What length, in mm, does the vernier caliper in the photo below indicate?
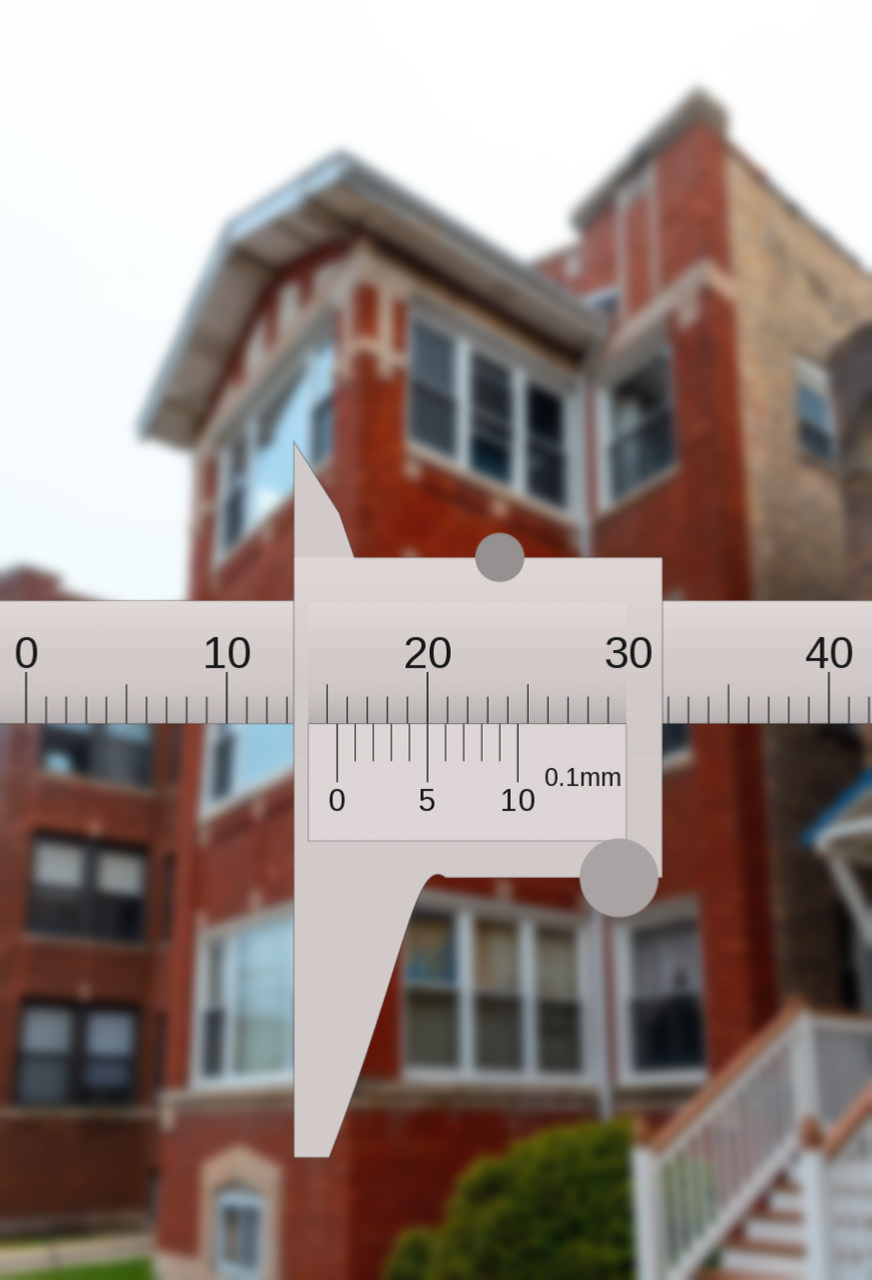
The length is 15.5 mm
